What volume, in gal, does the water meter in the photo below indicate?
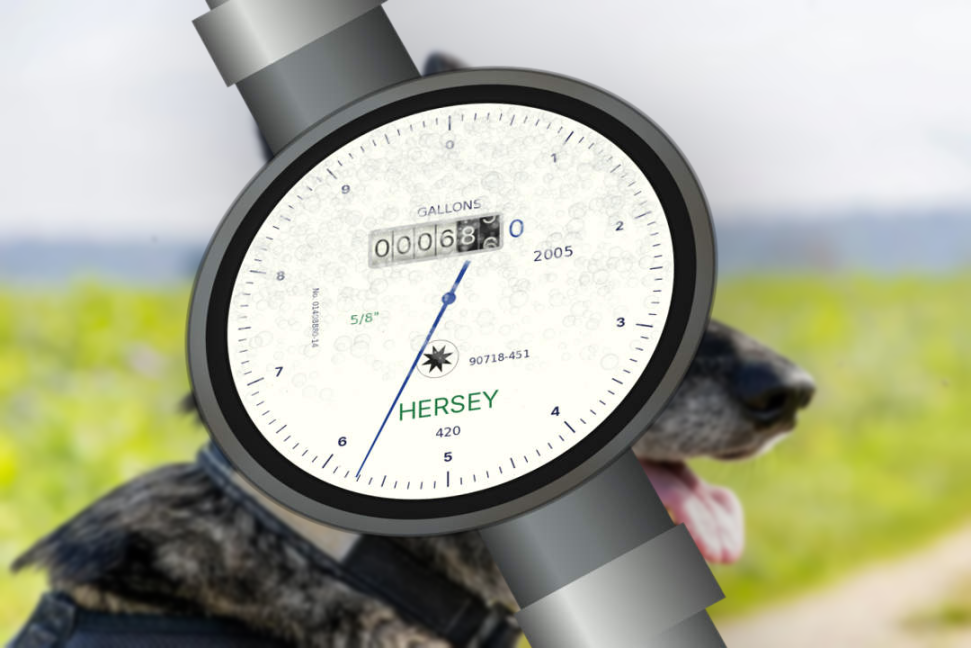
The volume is 6855.7 gal
